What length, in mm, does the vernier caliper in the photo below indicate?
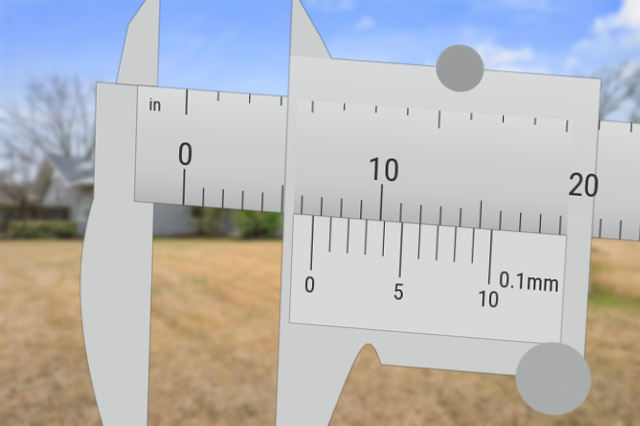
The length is 6.6 mm
